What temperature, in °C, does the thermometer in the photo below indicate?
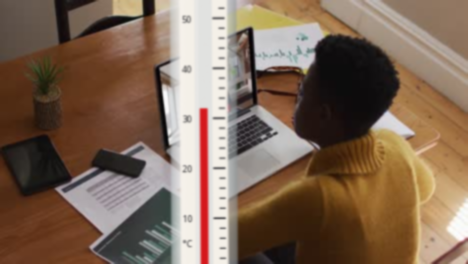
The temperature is 32 °C
